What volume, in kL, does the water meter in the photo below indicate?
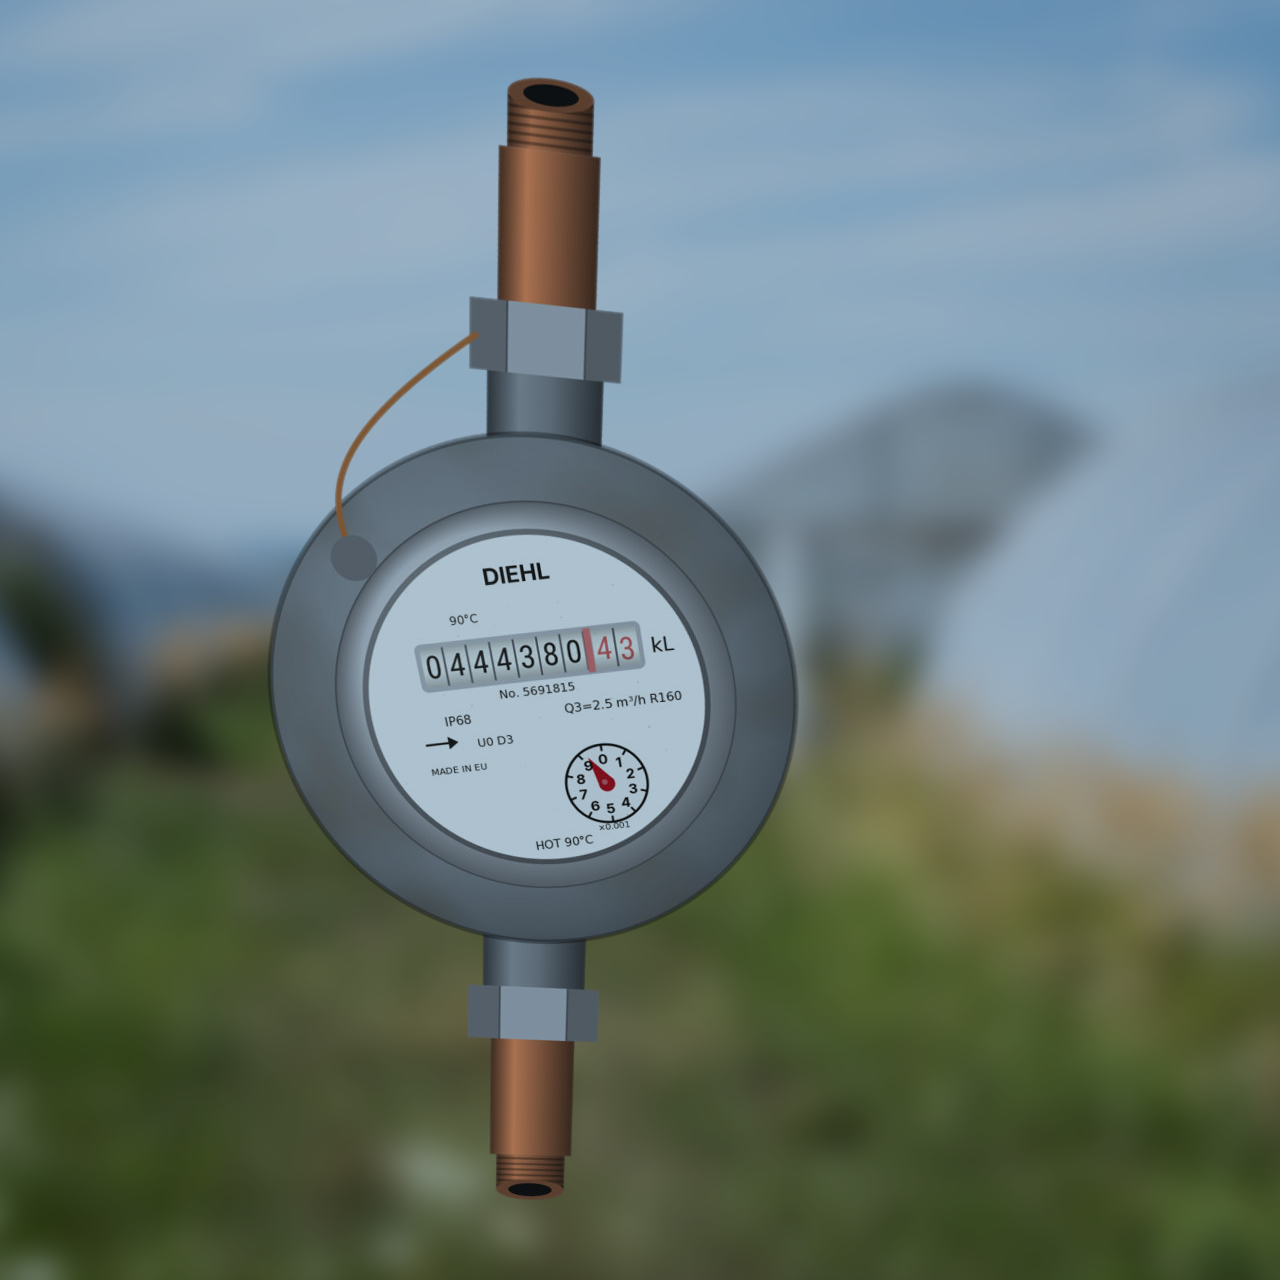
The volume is 444380.429 kL
